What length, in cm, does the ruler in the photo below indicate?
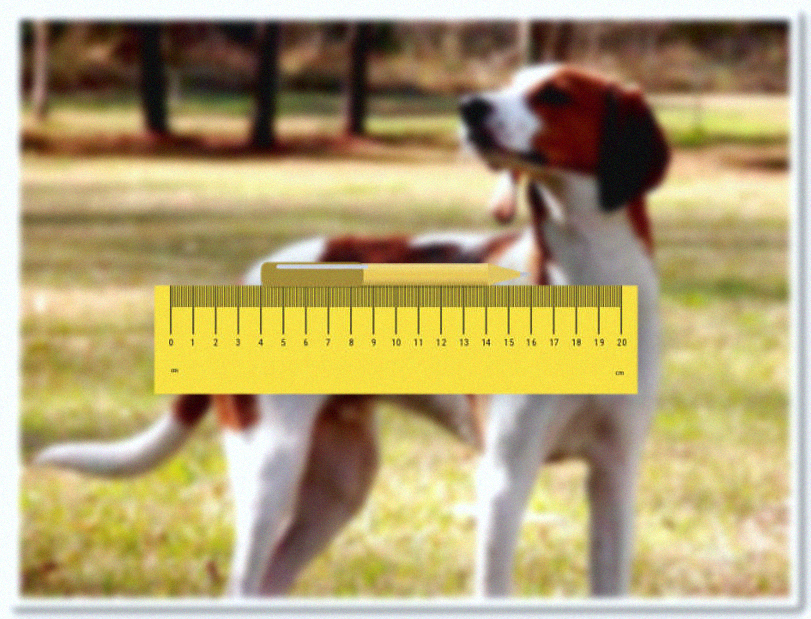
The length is 12 cm
